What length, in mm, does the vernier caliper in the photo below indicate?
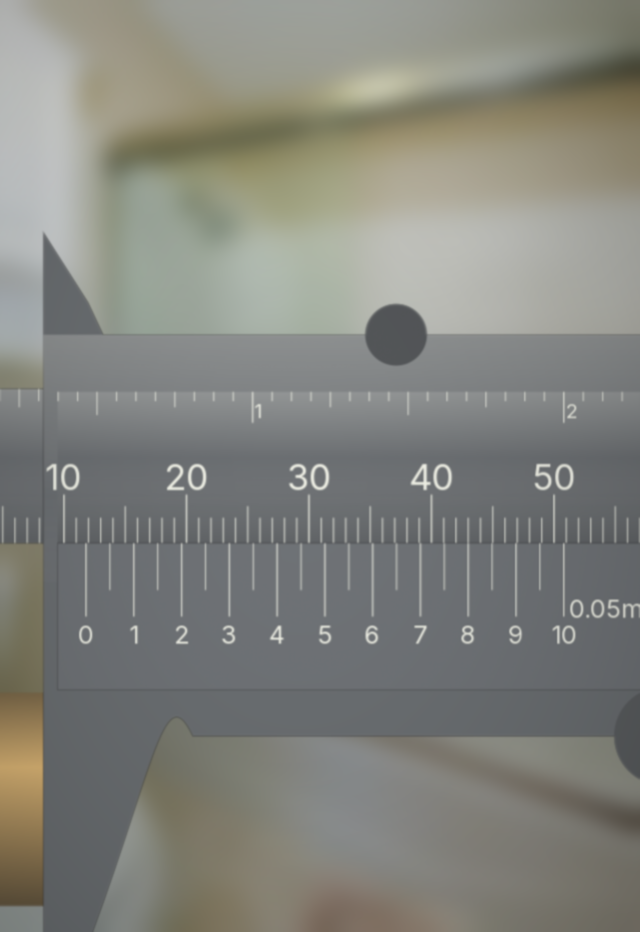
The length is 11.8 mm
